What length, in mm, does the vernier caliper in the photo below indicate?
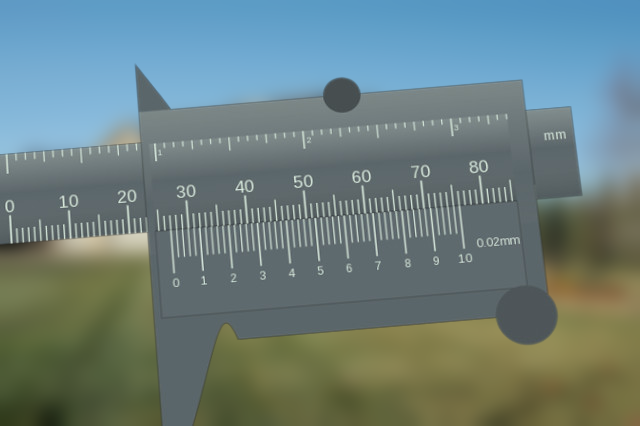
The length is 27.0 mm
